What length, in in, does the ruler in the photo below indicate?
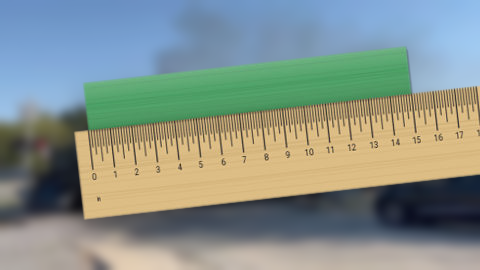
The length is 15 in
